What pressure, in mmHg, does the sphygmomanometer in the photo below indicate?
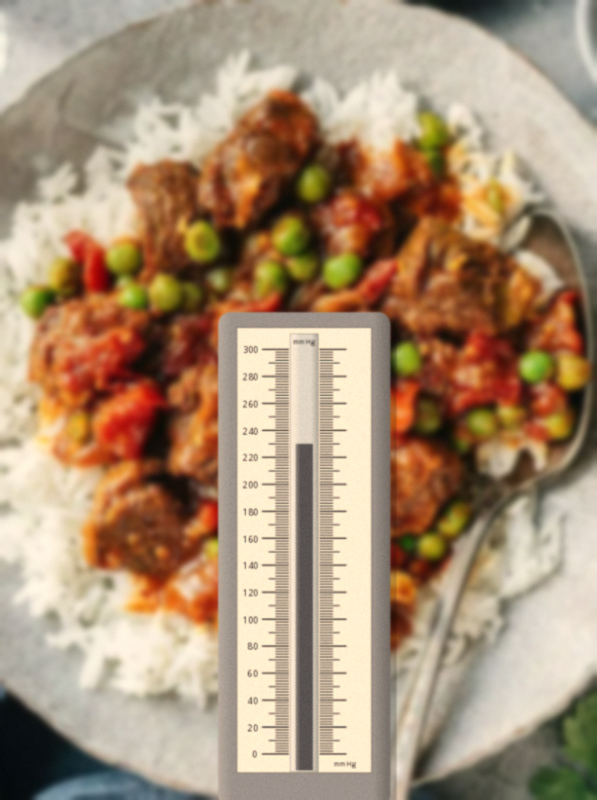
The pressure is 230 mmHg
